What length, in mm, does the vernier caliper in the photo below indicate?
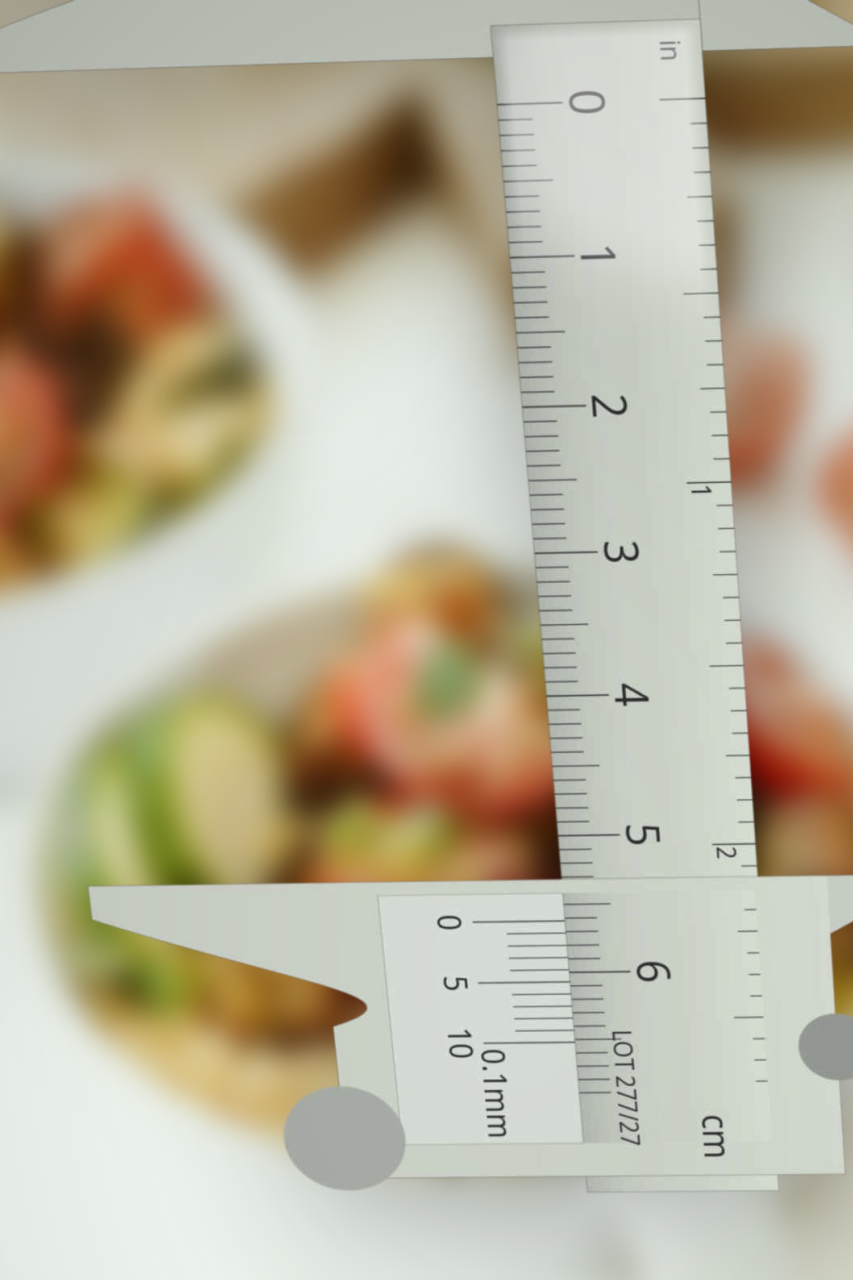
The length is 56.2 mm
